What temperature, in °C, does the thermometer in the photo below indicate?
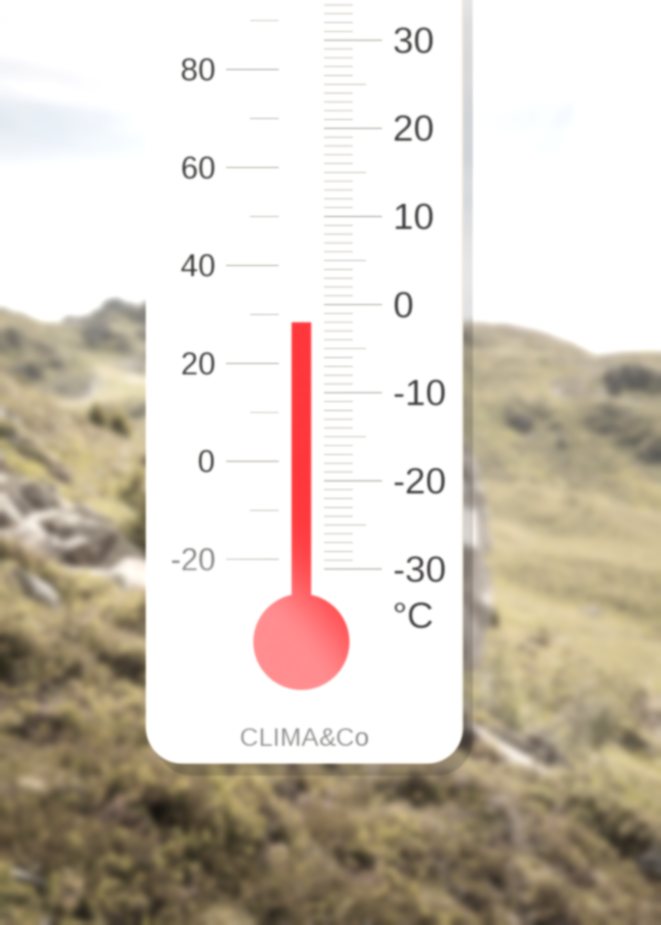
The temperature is -2 °C
